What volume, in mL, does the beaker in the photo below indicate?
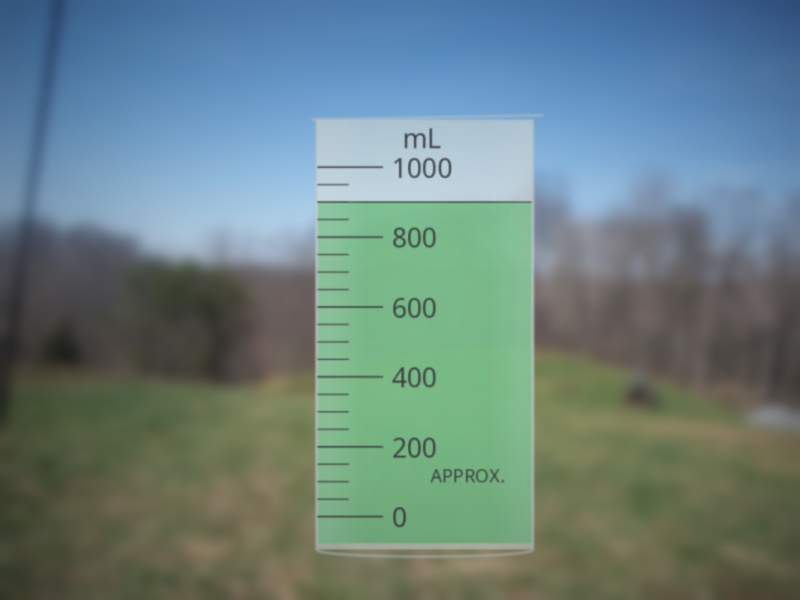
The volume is 900 mL
